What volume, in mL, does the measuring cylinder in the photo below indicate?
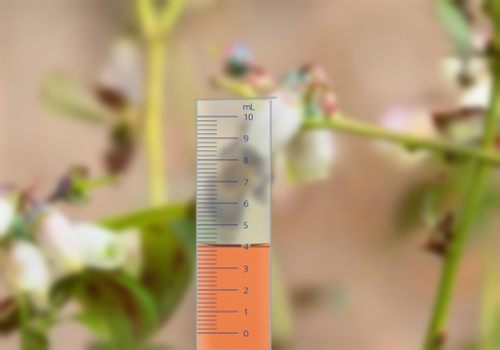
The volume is 4 mL
